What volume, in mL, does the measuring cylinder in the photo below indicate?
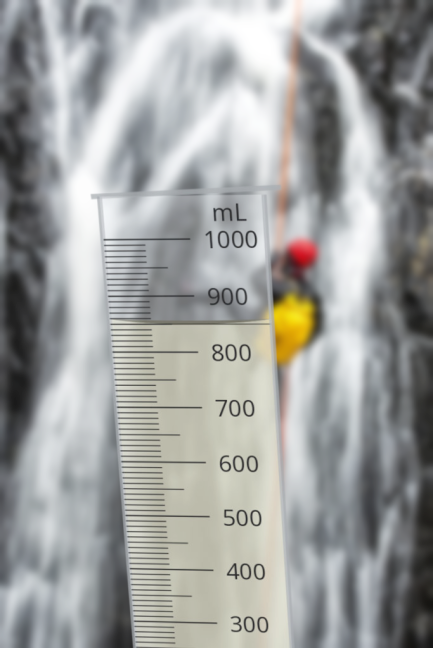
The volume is 850 mL
